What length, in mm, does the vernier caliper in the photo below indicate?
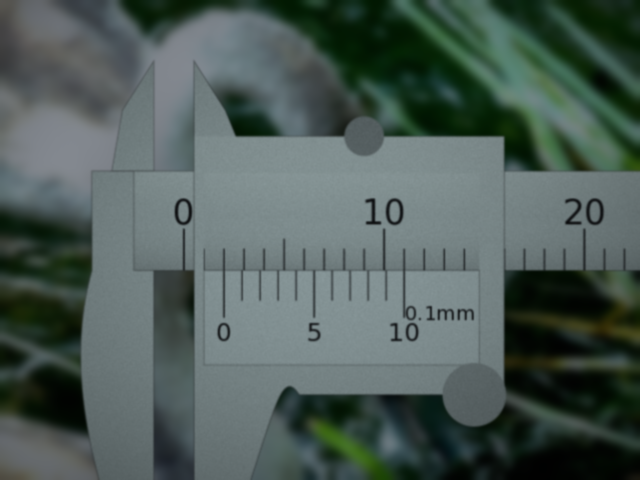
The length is 2.0 mm
